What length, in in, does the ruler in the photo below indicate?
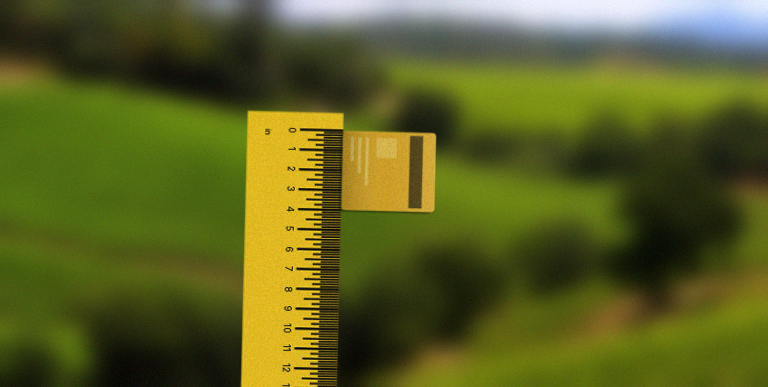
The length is 4 in
